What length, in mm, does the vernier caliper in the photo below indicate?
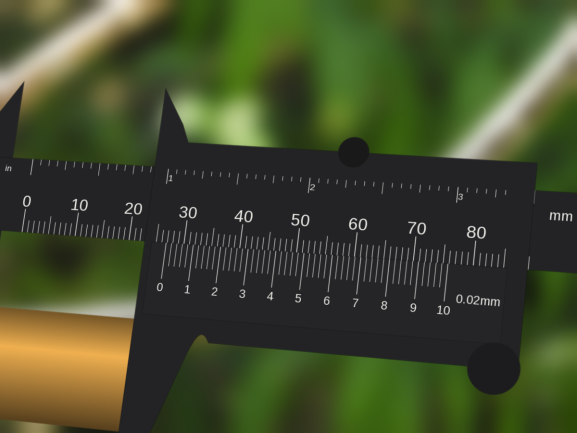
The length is 26.8 mm
